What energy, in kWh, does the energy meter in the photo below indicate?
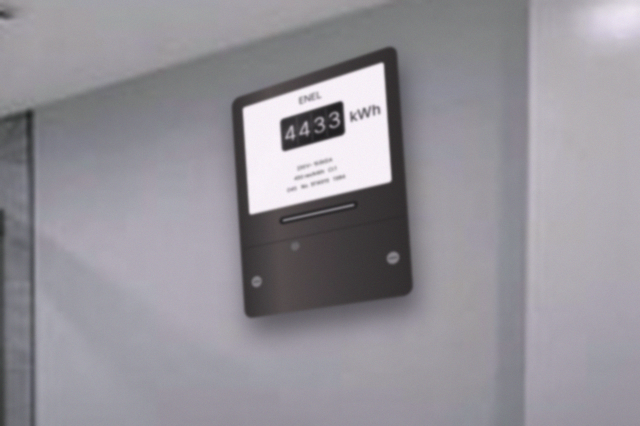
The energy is 4433 kWh
